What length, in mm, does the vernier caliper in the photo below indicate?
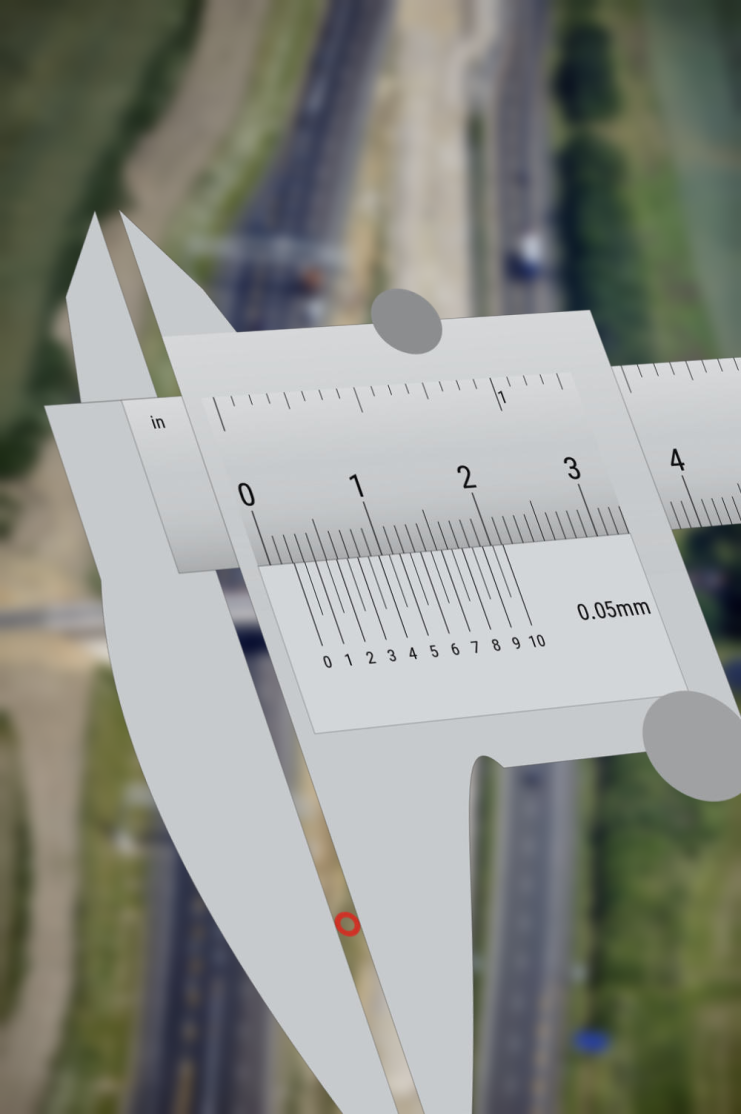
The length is 2.1 mm
